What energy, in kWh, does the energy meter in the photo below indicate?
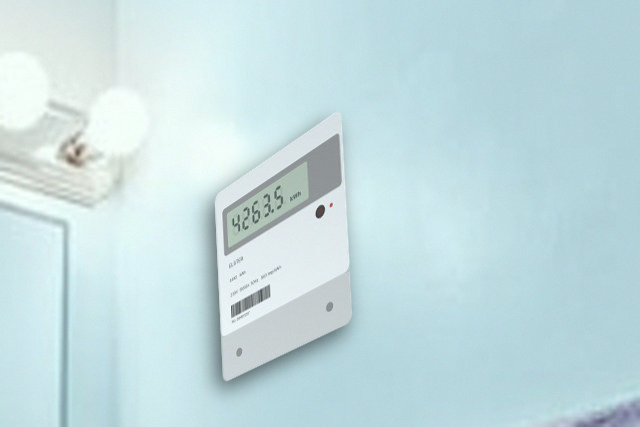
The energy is 4263.5 kWh
